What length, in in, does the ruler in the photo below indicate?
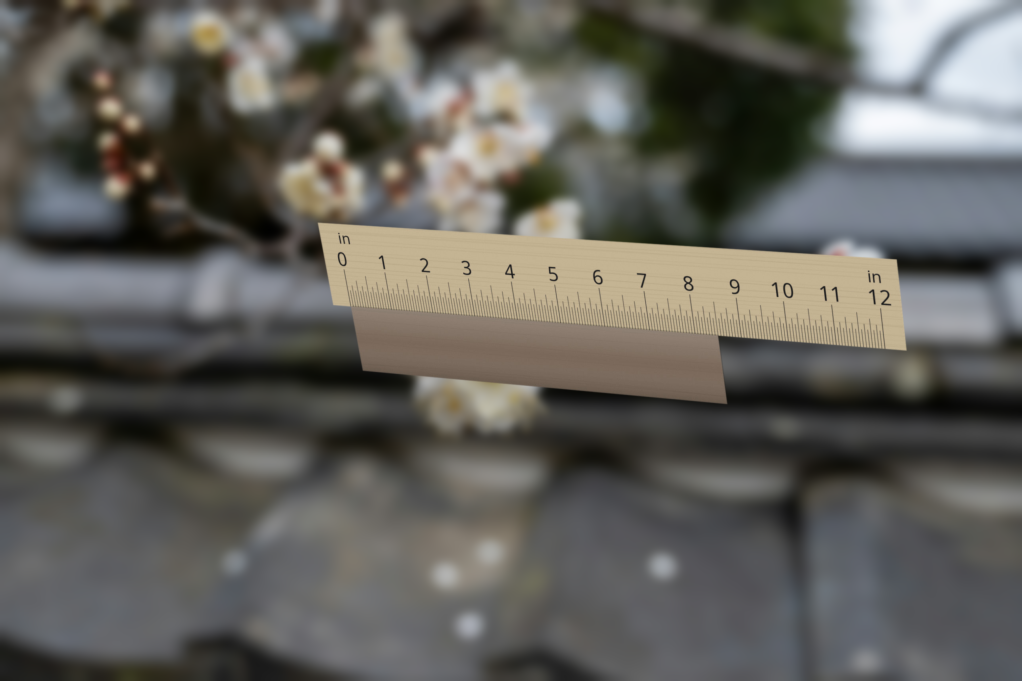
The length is 8.5 in
